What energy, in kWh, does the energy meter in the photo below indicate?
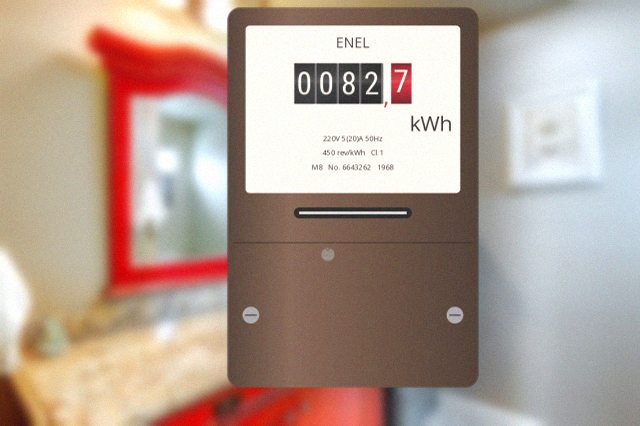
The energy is 82.7 kWh
